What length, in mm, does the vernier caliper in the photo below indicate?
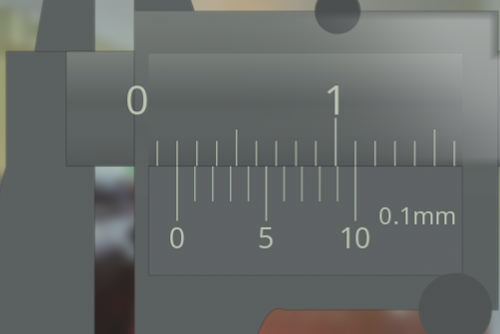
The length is 2.0 mm
